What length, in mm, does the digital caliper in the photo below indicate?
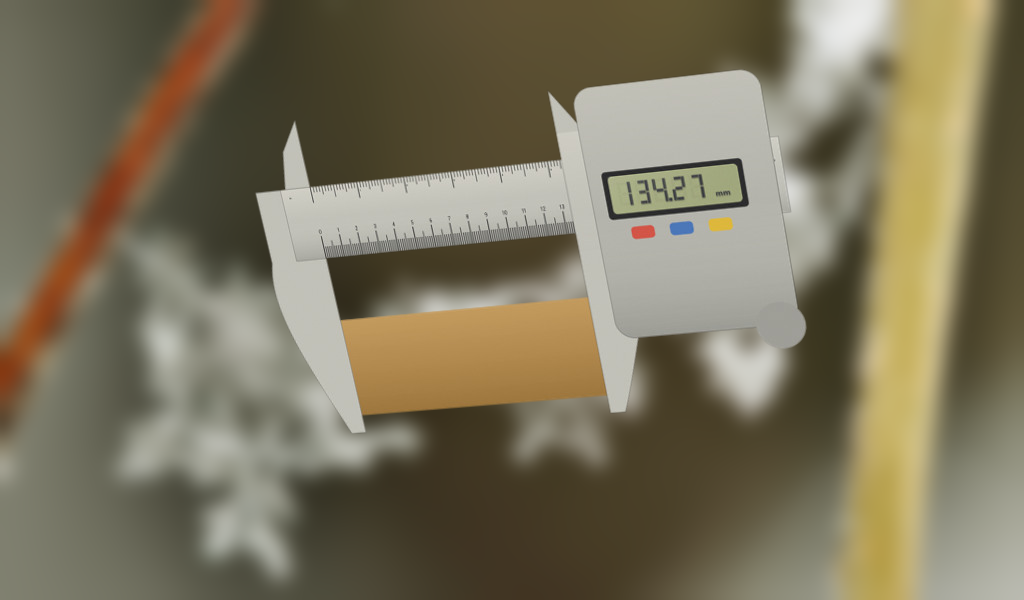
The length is 134.27 mm
